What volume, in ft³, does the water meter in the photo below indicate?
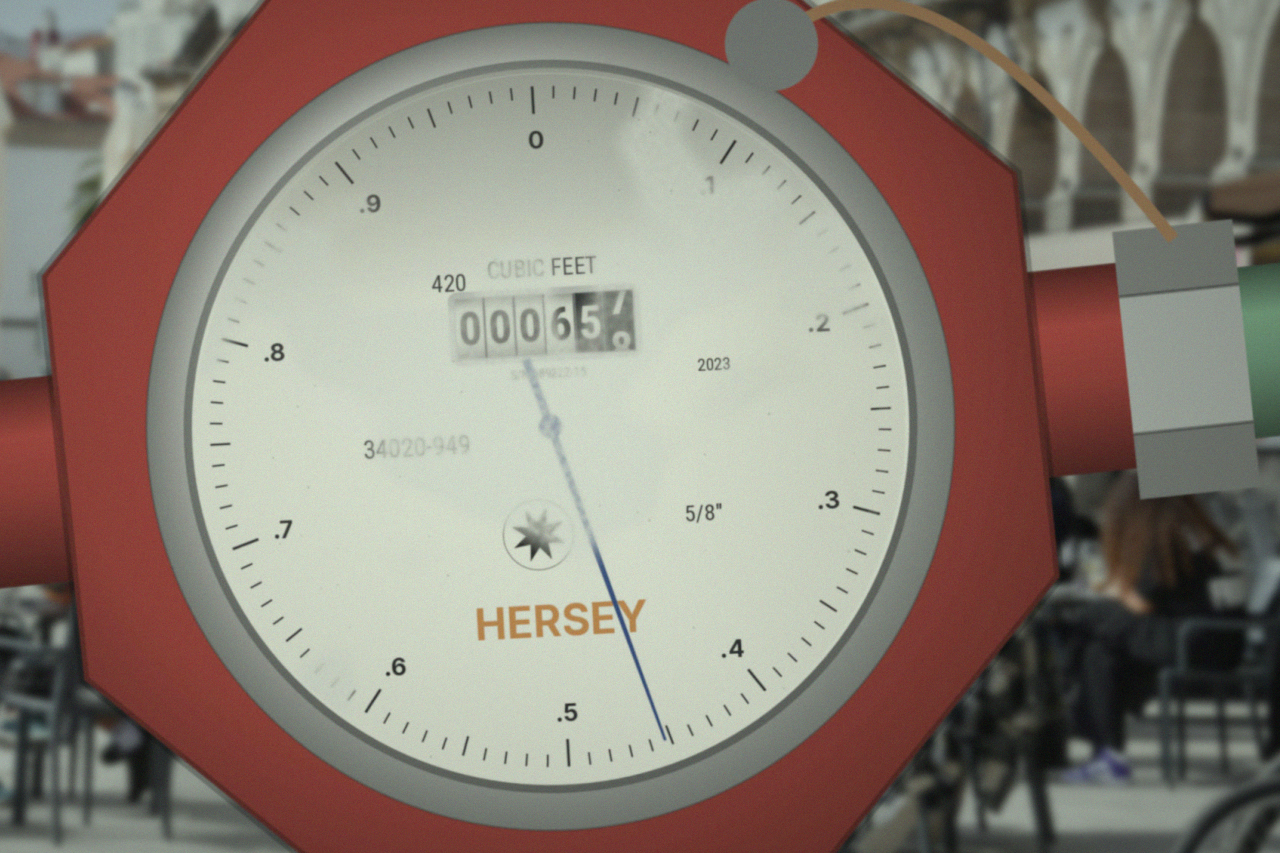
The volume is 657.45 ft³
